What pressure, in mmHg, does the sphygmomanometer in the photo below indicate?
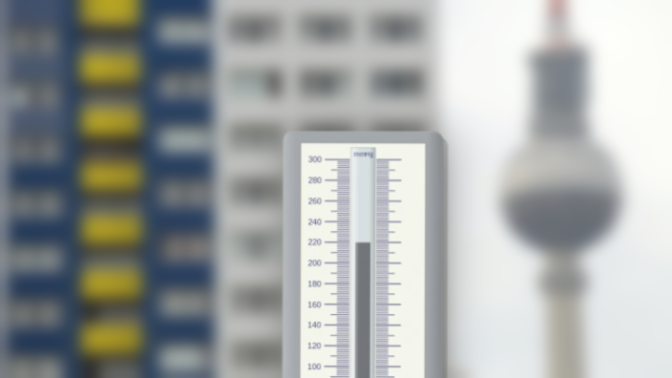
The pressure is 220 mmHg
